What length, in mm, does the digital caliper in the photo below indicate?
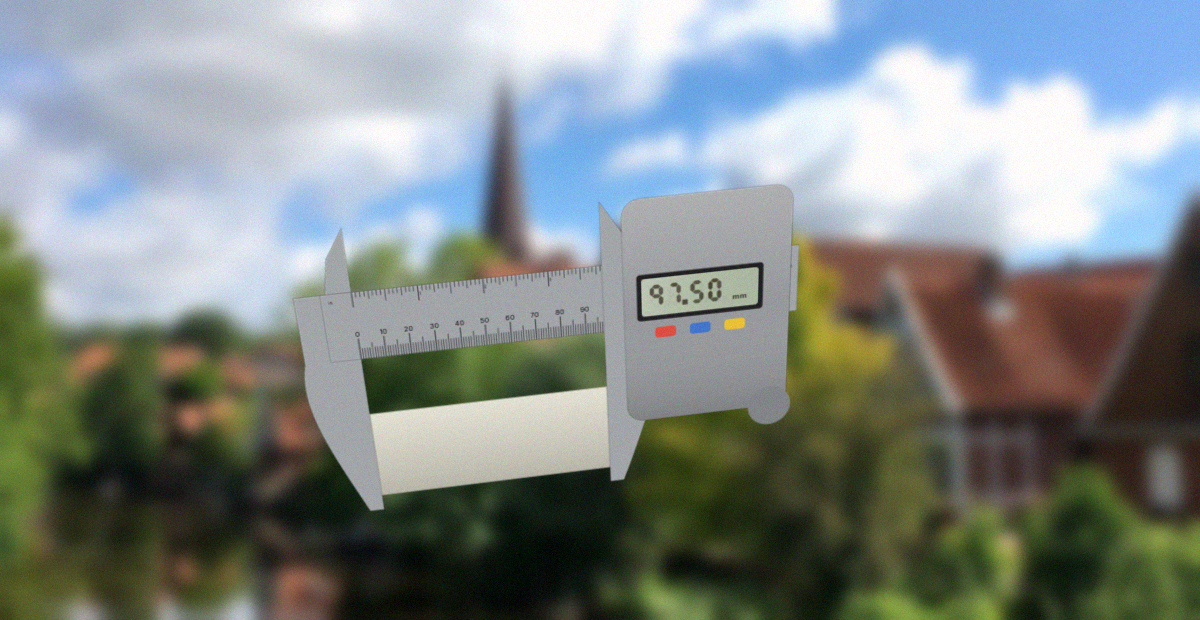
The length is 97.50 mm
